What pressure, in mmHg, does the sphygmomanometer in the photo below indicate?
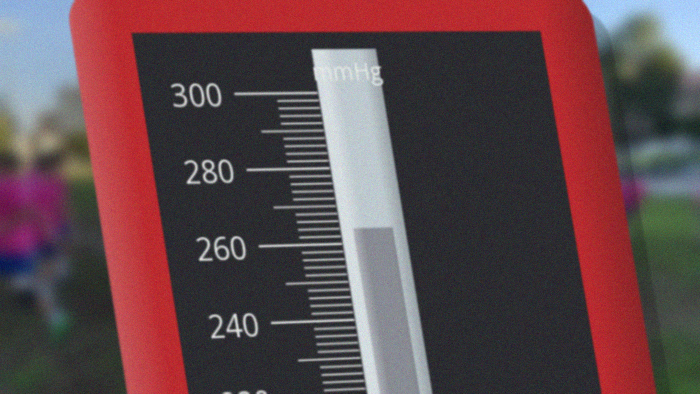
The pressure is 264 mmHg
